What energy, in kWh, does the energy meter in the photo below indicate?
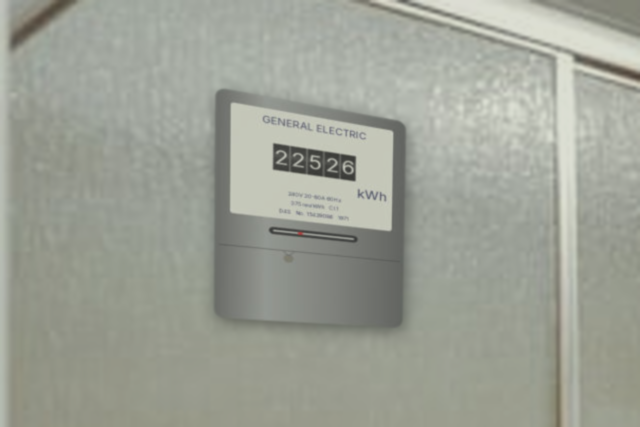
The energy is 22526 kWh
